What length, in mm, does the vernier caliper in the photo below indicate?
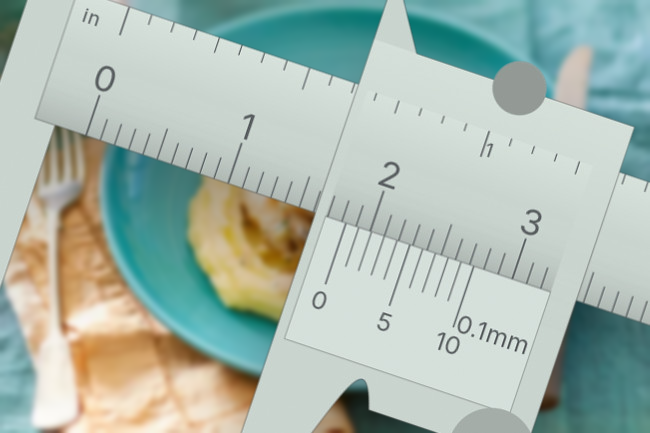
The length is 18.3 mm
